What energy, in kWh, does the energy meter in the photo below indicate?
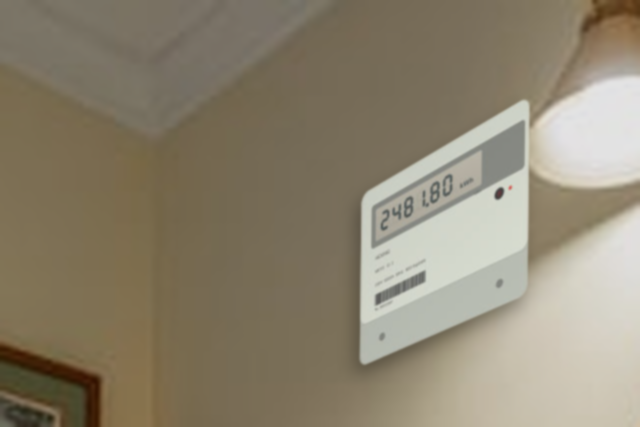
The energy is 2481.80 kWh
